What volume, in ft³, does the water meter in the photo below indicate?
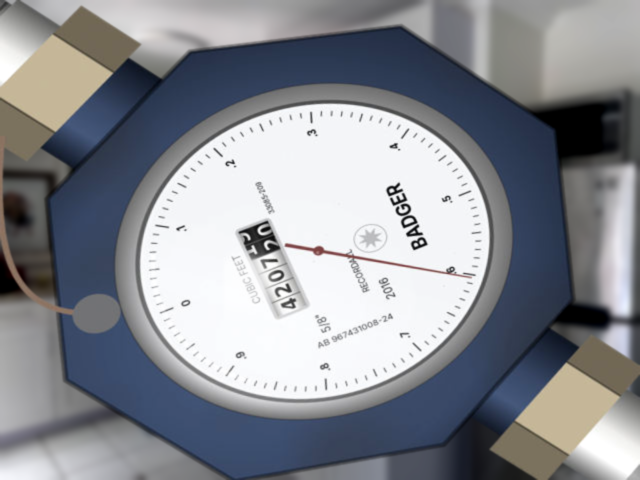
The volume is 420719.60 ft³
